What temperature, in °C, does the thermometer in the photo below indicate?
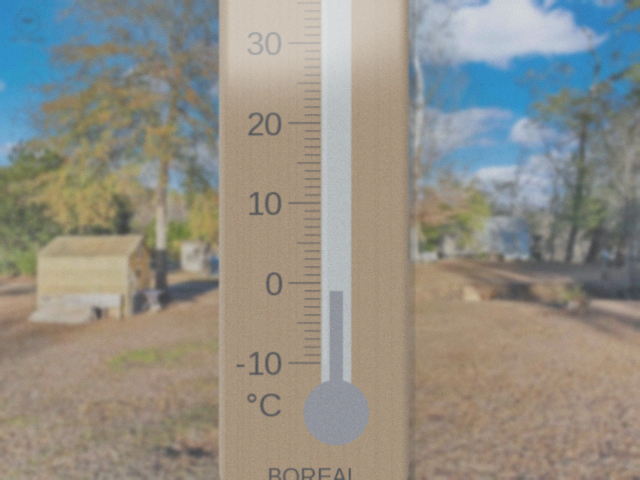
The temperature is -1 °C
